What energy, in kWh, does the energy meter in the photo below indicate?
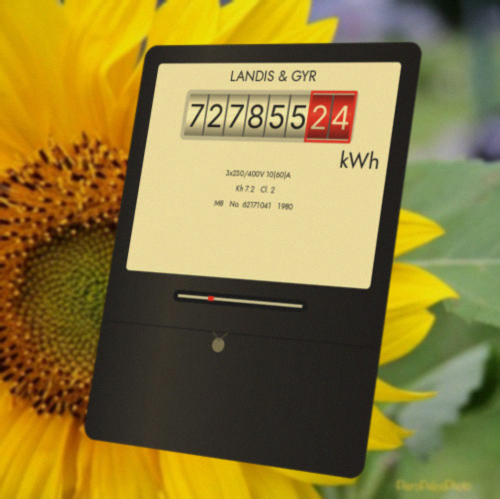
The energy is 727855.24 kWh
